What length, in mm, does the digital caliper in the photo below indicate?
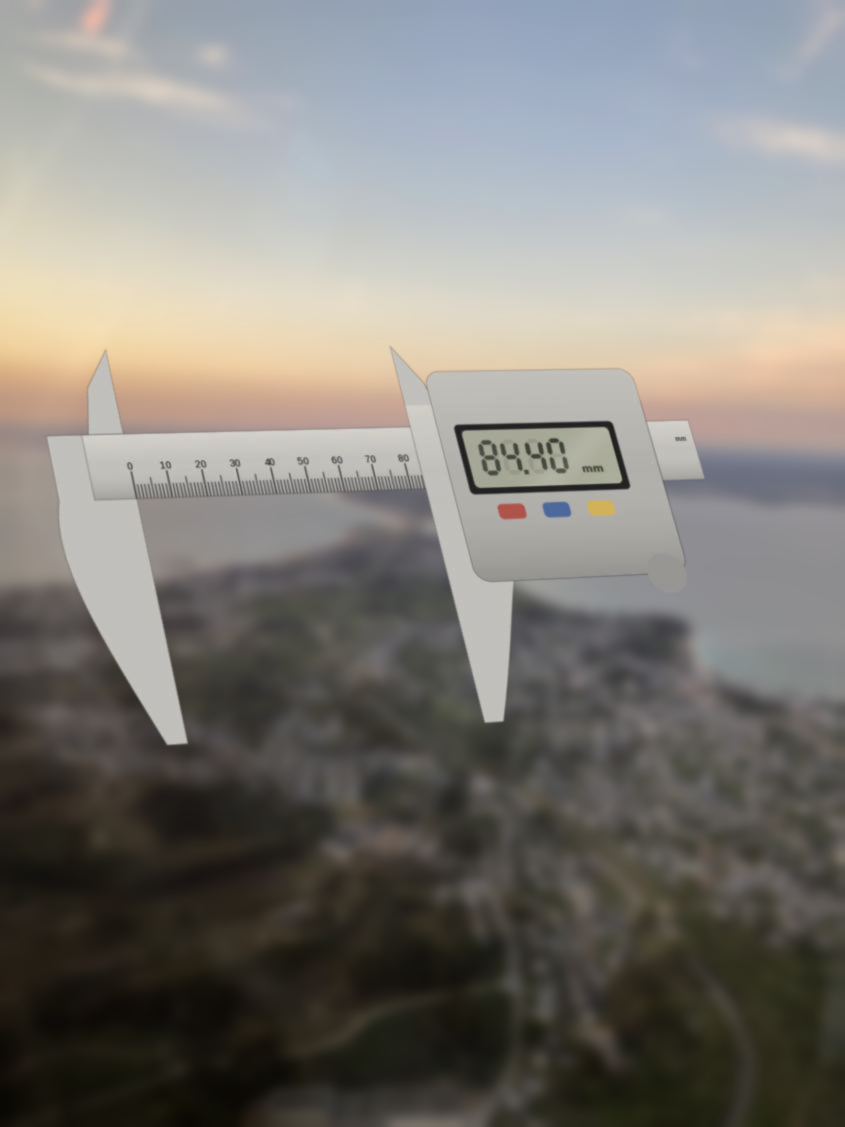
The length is 84.40 mm
